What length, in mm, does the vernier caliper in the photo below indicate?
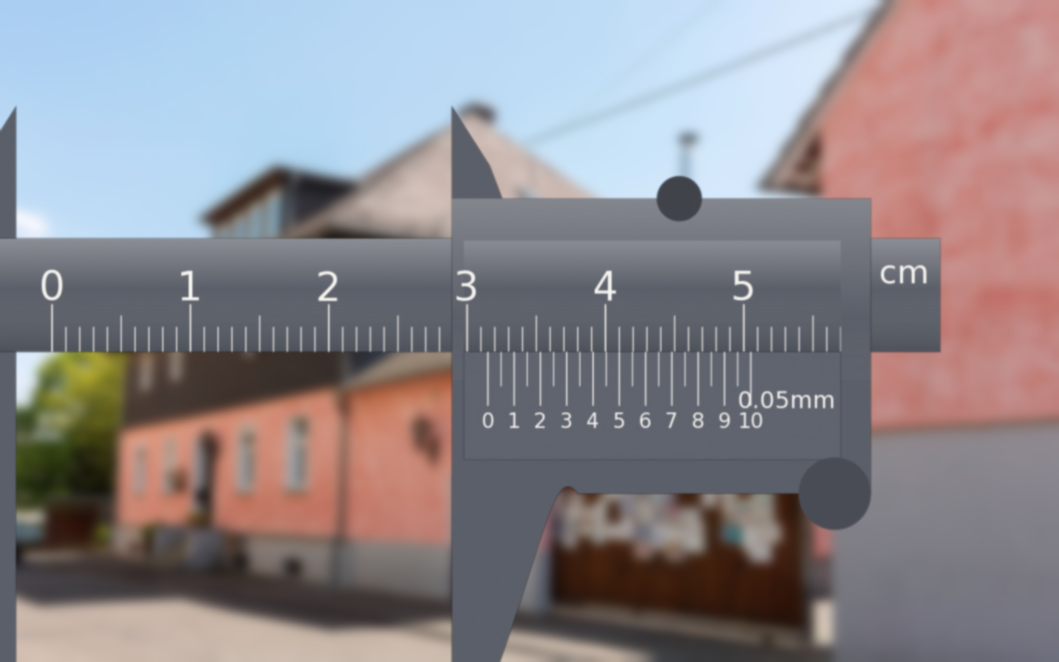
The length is 31.5 mm
